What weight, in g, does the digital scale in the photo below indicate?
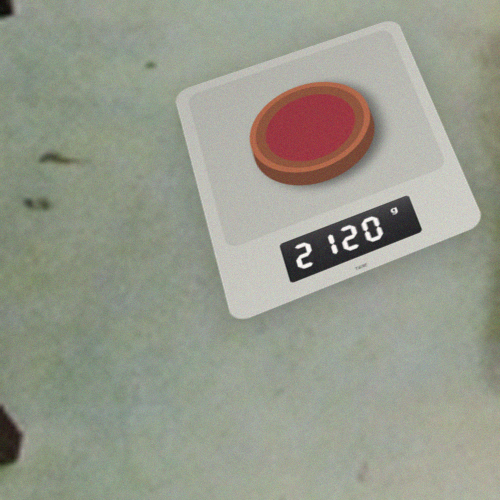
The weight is 2120 g
